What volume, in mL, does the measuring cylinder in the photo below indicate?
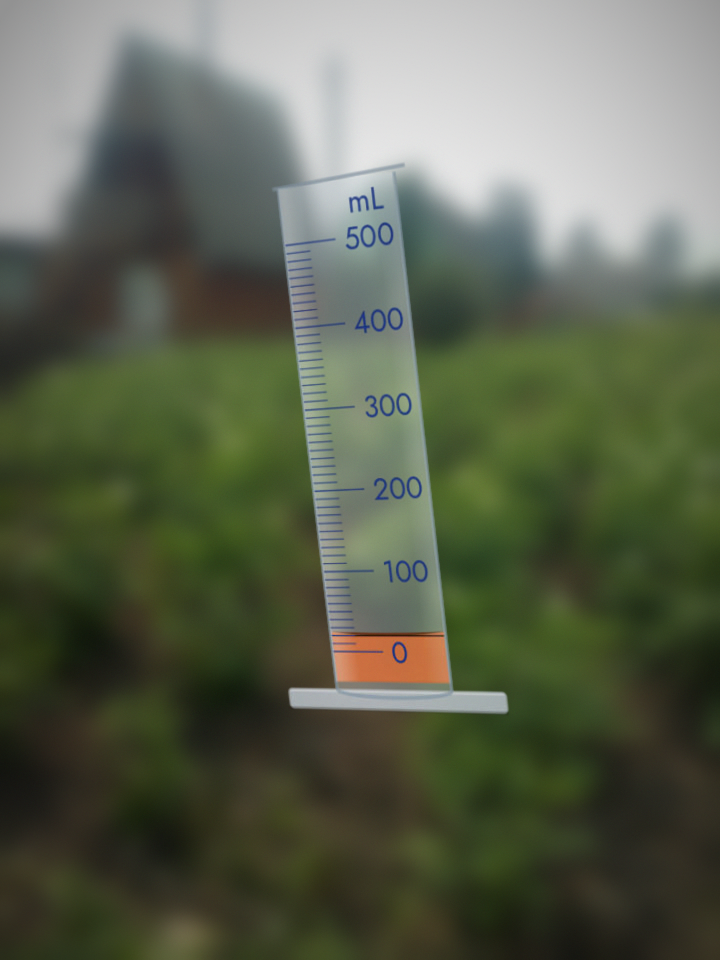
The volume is 20 mL
